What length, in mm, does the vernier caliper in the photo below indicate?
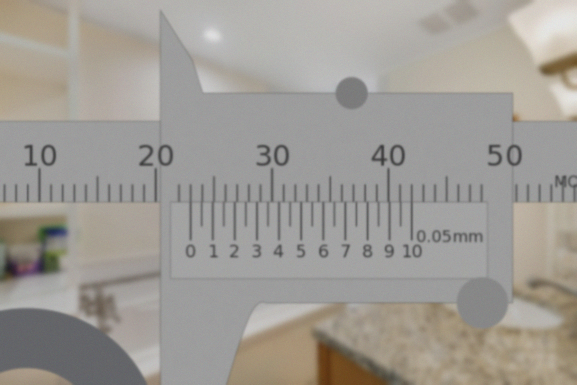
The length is 23.0 mm
